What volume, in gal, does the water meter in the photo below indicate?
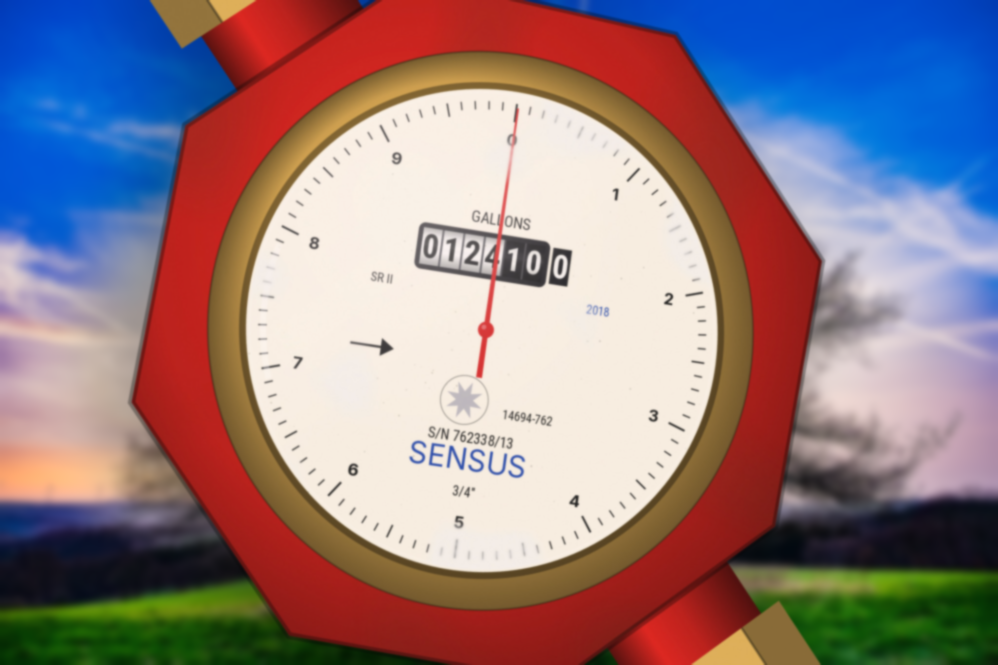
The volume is 124100.0 gal
